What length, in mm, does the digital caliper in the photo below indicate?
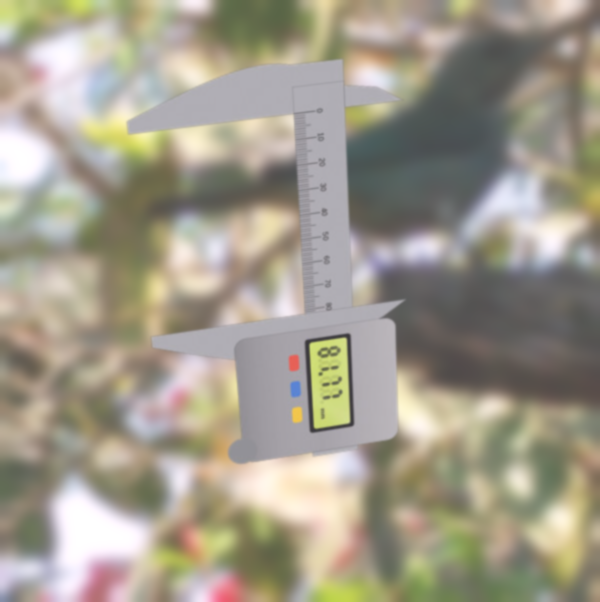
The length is 81.77 mm
